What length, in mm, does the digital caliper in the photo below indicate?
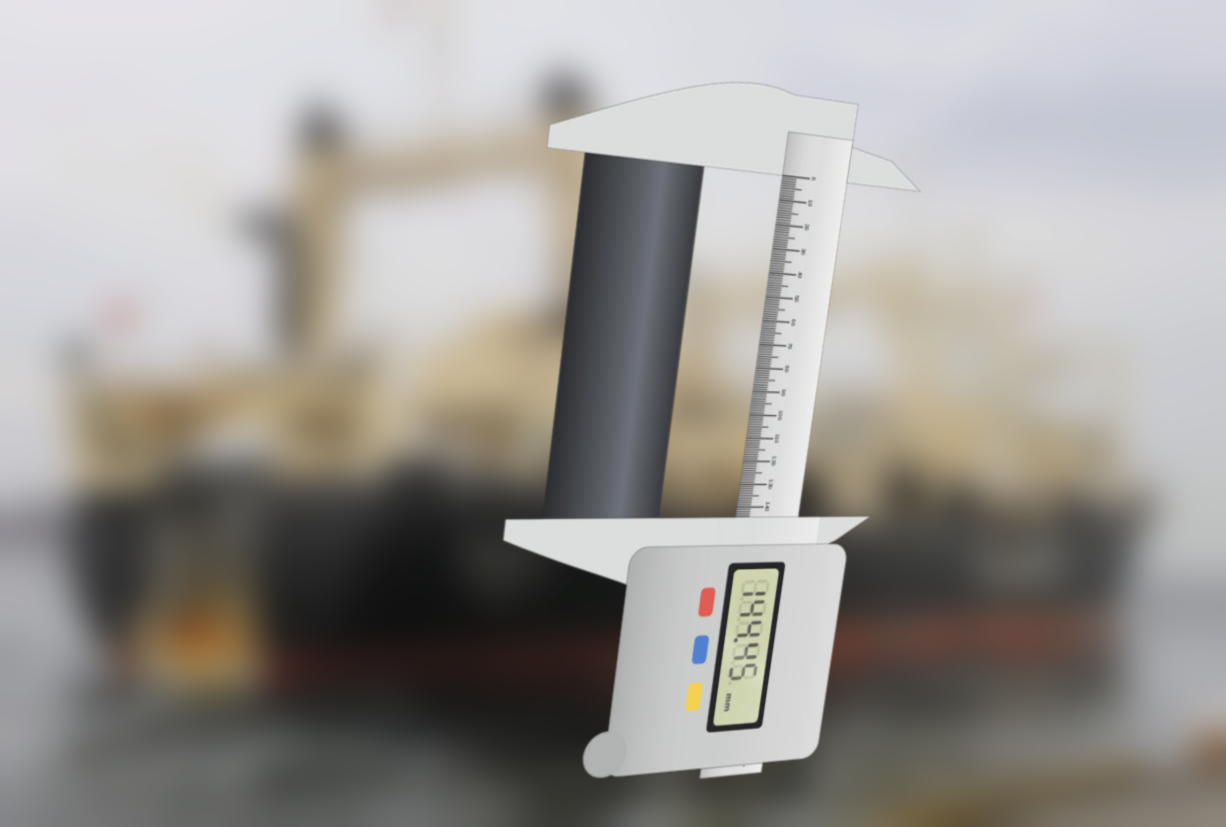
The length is 144.45 mm
